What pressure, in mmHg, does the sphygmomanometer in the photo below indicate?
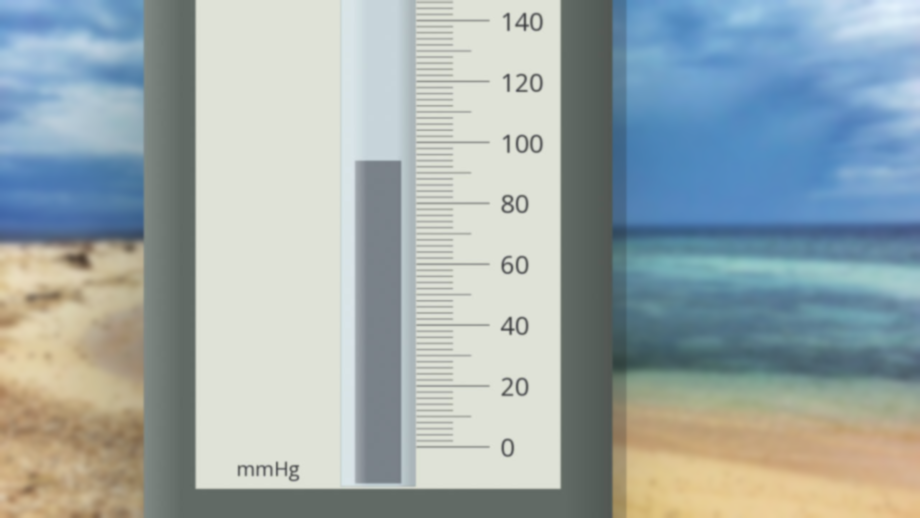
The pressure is 94 mmHg
